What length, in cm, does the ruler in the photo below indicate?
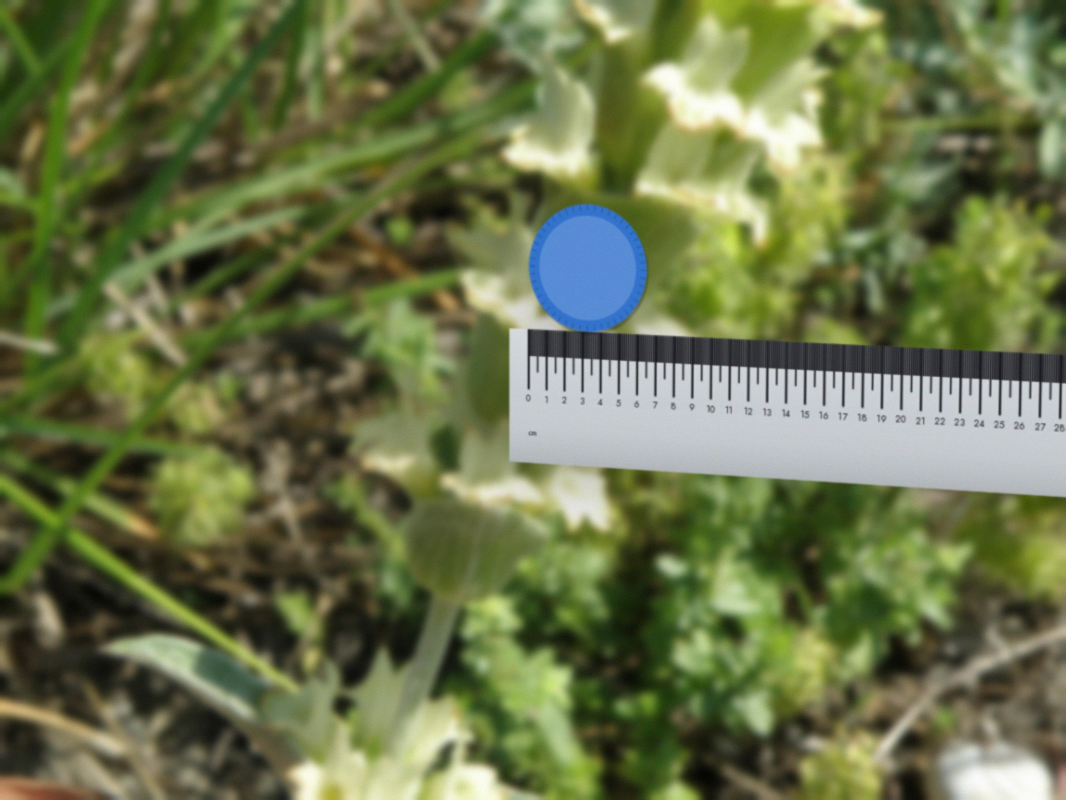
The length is 6.5 cm
